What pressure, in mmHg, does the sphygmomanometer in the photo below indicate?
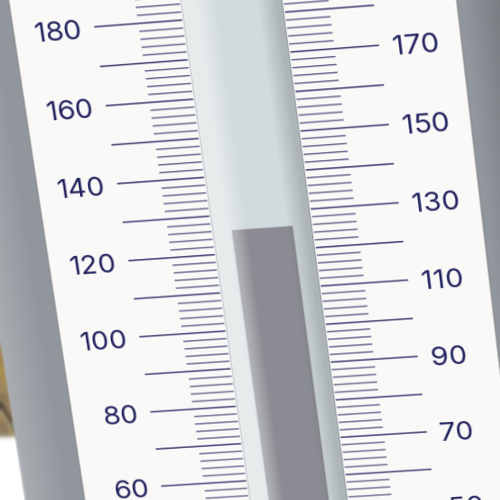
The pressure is 126 mmHg
